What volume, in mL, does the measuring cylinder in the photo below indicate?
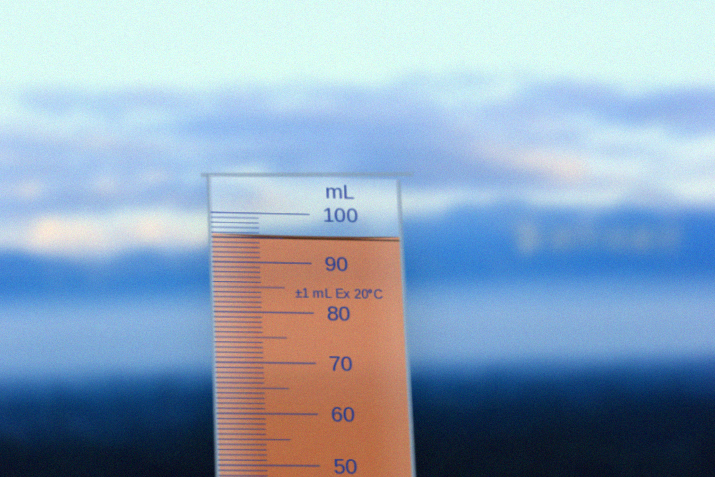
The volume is 95 mL
